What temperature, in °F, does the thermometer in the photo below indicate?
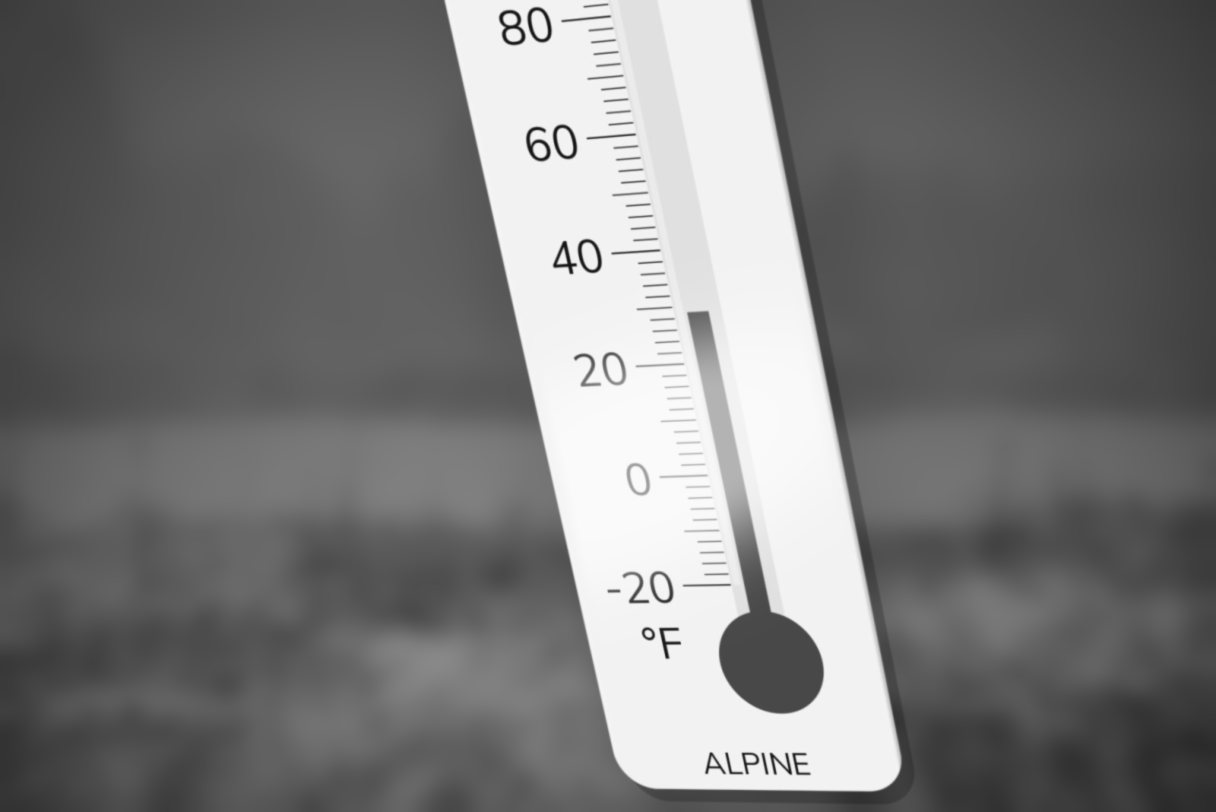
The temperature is 29 °F
